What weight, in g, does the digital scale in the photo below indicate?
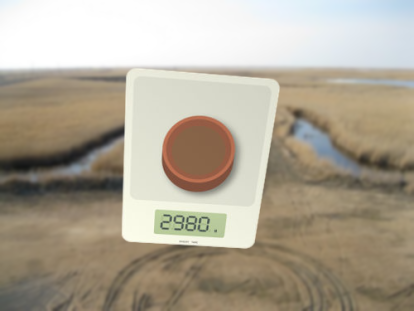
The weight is 2980 g
